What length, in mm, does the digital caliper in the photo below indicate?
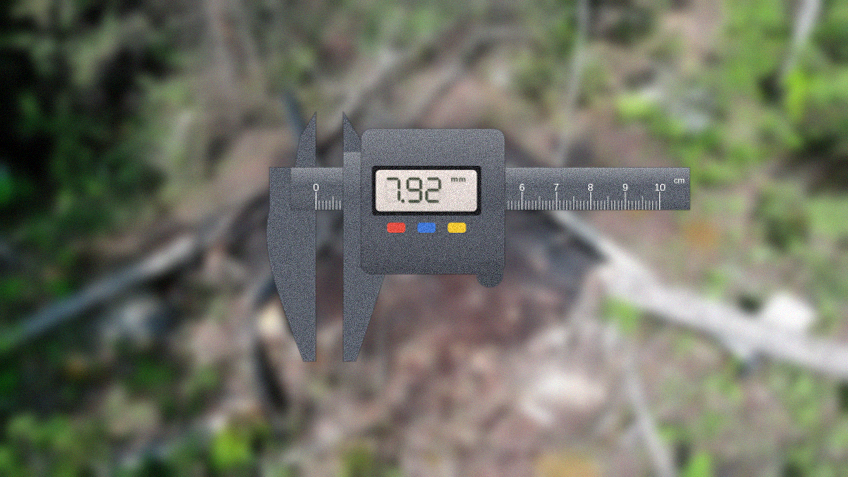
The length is 7.92 mm
